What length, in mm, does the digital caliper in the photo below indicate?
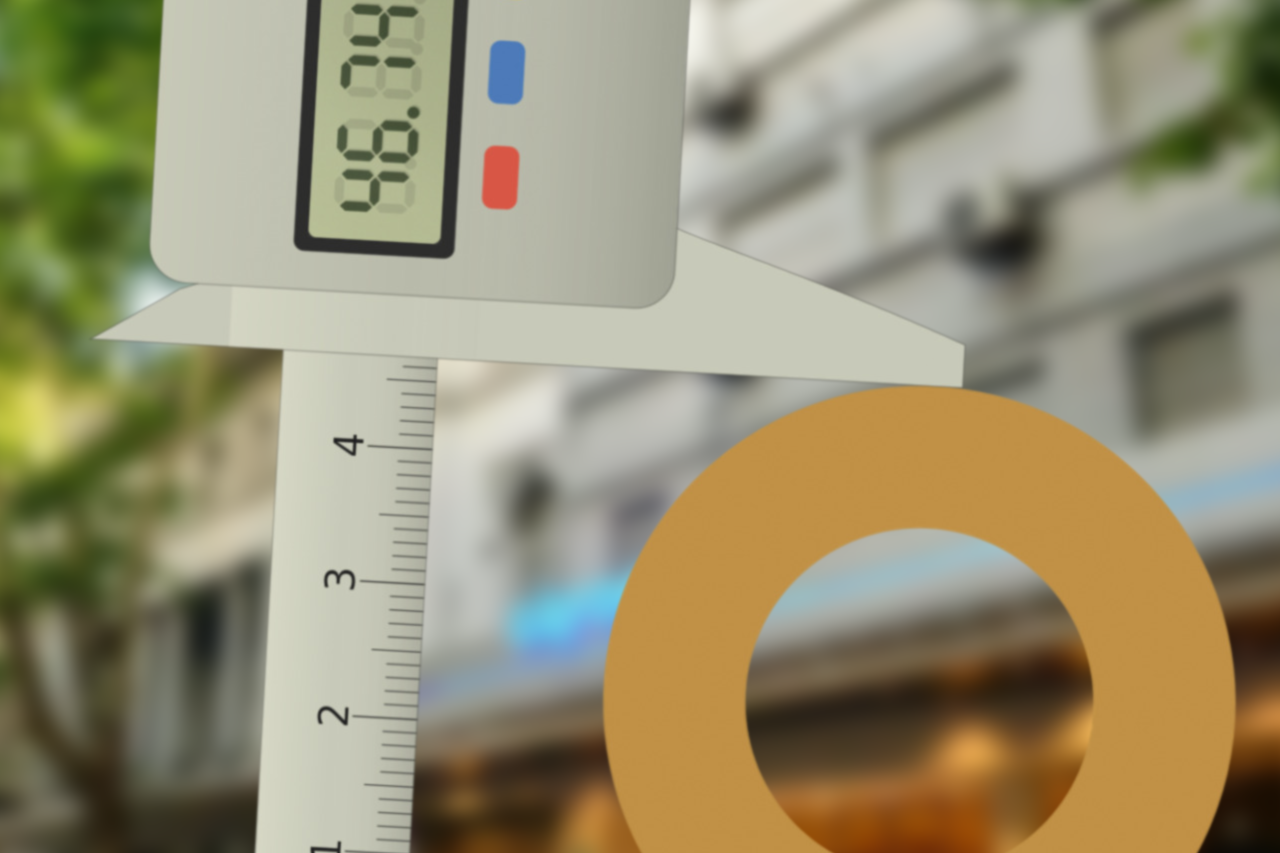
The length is 46.74 mm
